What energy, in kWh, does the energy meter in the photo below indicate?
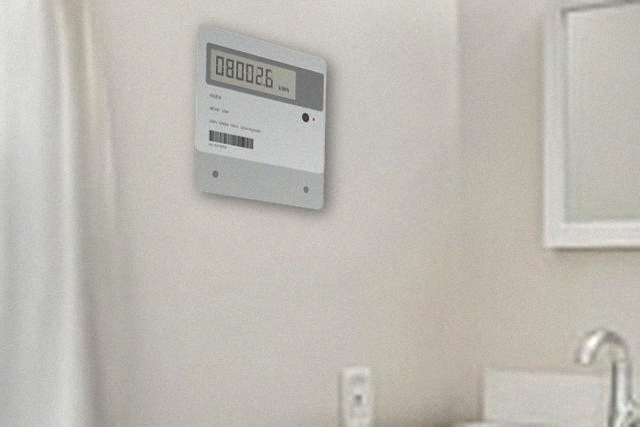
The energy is 8002.6 kWh
